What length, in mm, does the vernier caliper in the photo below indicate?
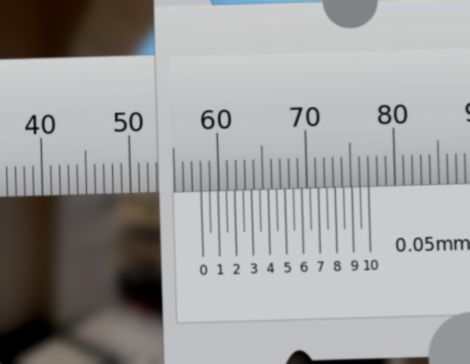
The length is 58.0 mm
